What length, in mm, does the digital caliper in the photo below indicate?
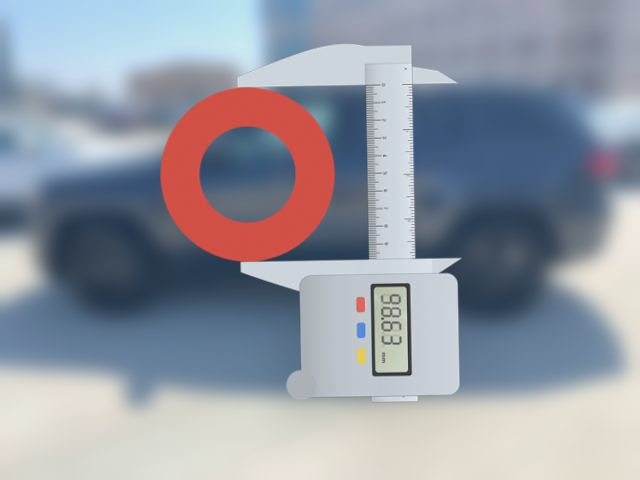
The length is 98.63 mm
